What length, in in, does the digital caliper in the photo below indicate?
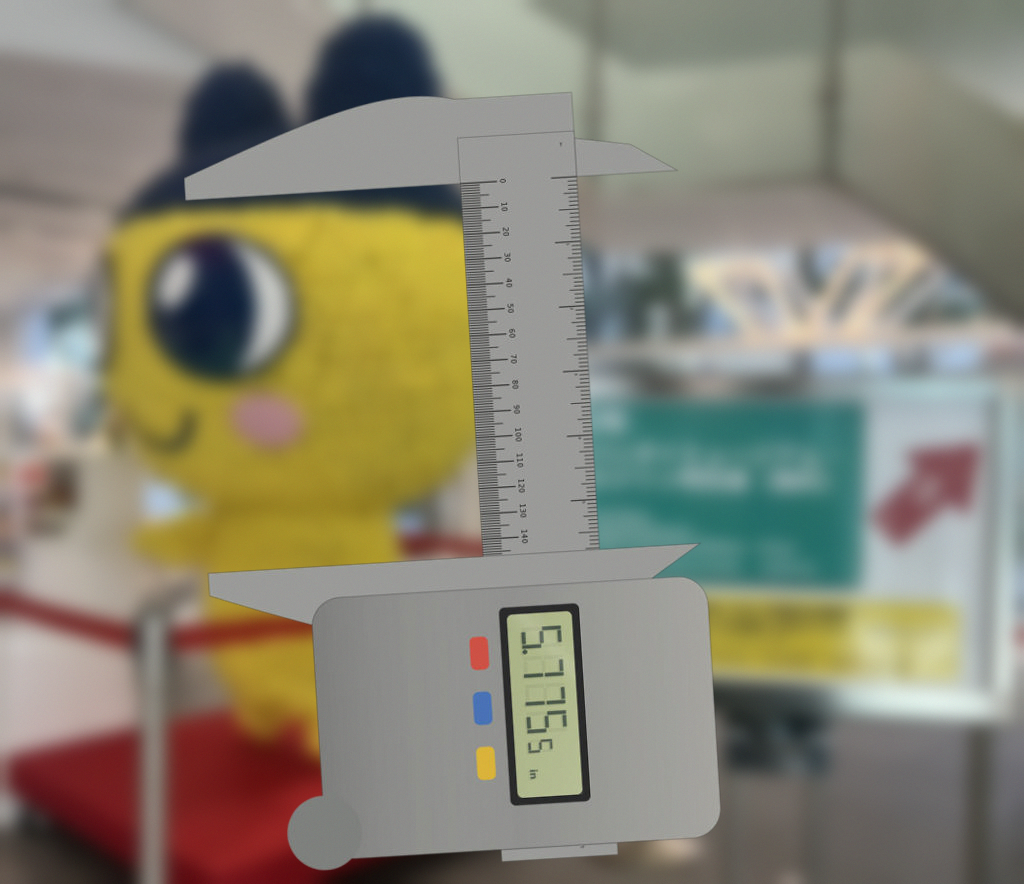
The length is 5.7755 in
